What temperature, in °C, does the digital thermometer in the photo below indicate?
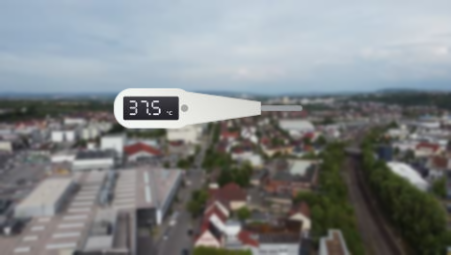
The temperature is 37.5 °C
